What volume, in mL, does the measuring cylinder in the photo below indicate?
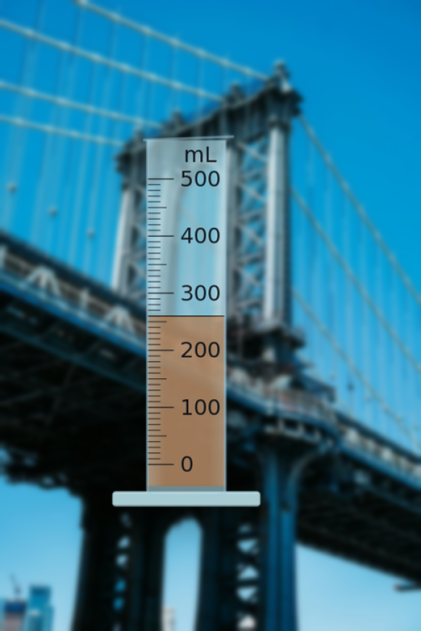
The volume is 260 mL
